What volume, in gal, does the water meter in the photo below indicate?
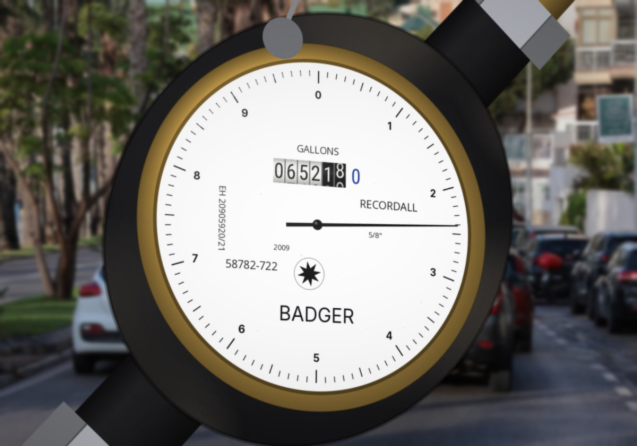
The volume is 652182.4 gal
